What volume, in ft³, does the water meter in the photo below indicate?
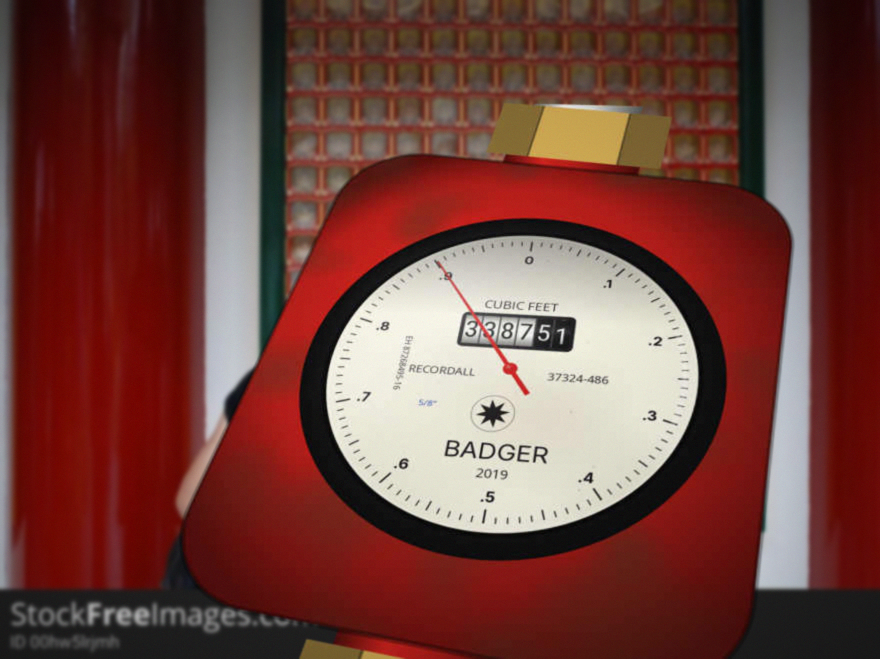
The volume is 338750.90 ft³
